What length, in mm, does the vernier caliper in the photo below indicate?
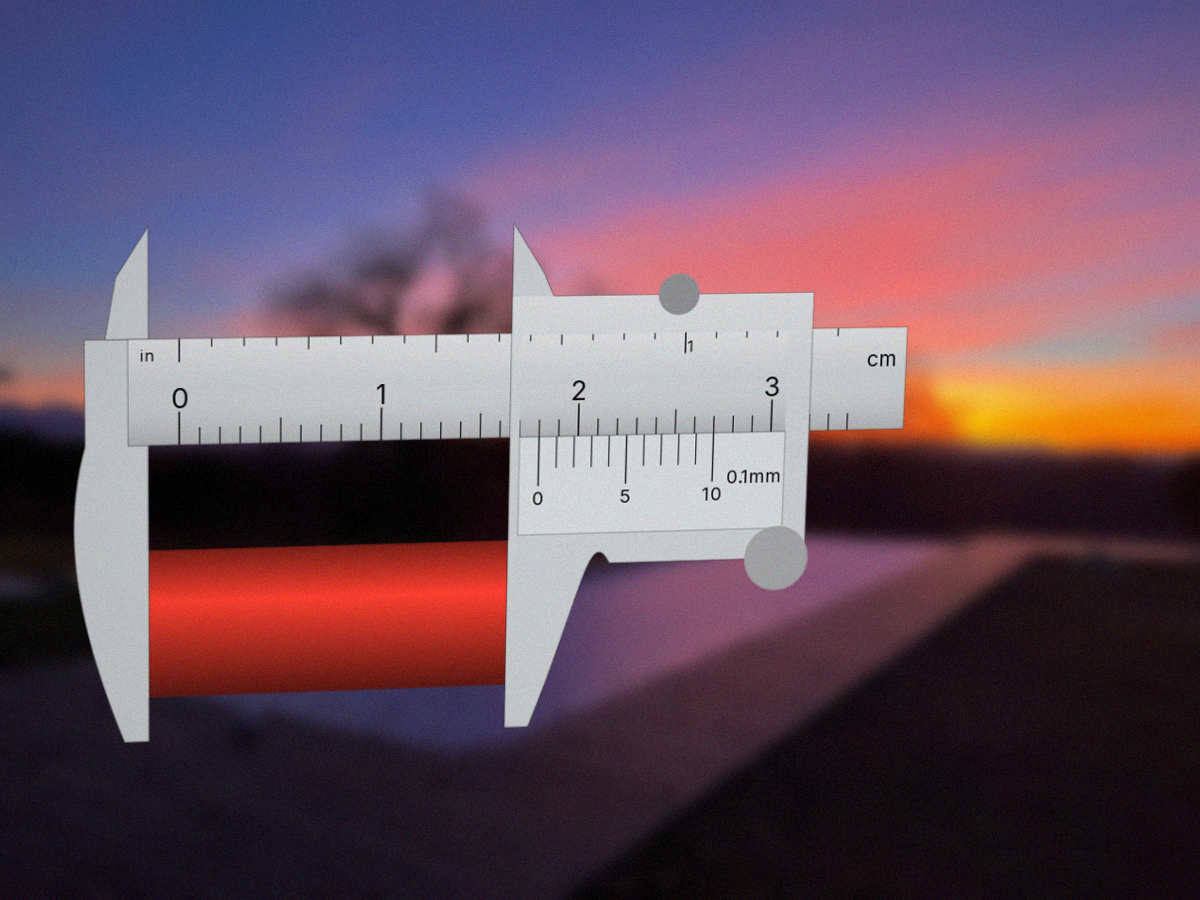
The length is 18.0 mm
